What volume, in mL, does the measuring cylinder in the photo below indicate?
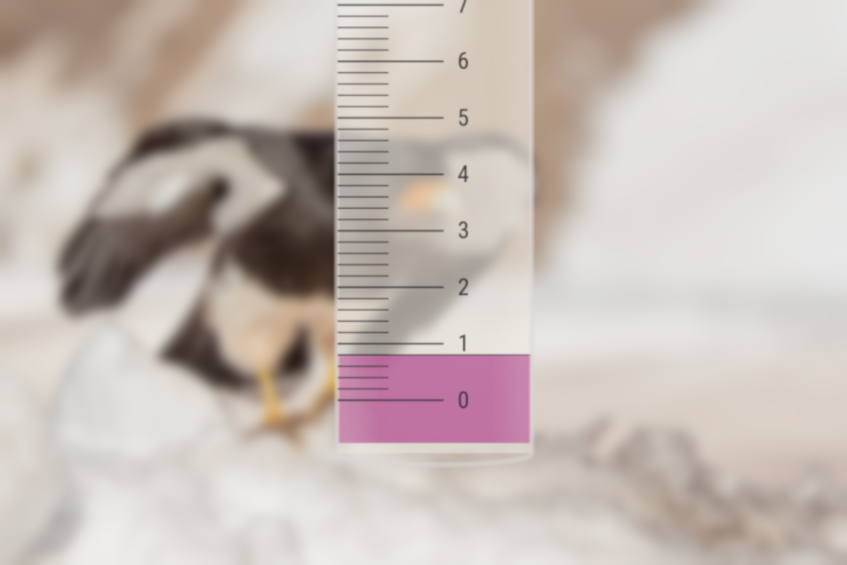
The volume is 0.8 mL
